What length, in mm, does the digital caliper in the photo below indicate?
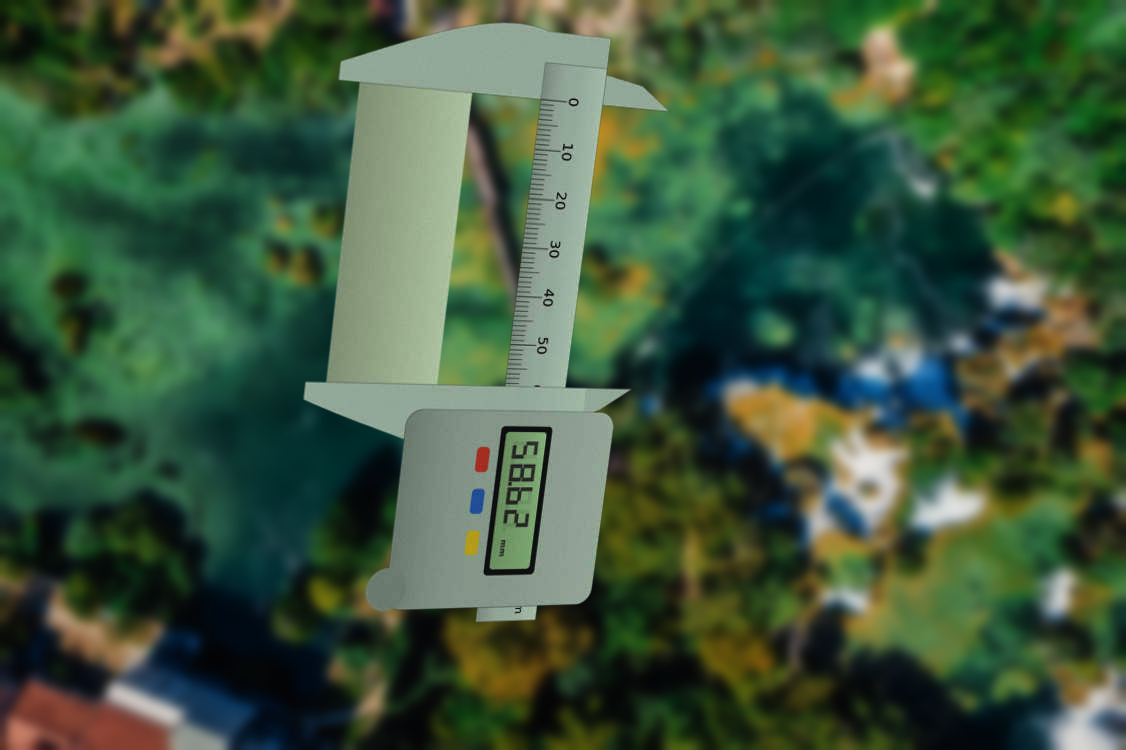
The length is 58.62 mm
